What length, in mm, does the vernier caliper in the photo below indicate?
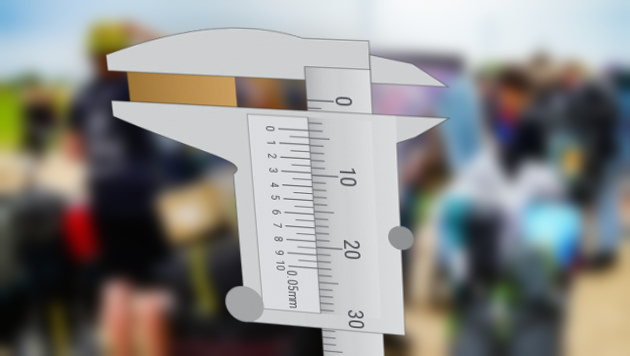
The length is 4.0 mm
